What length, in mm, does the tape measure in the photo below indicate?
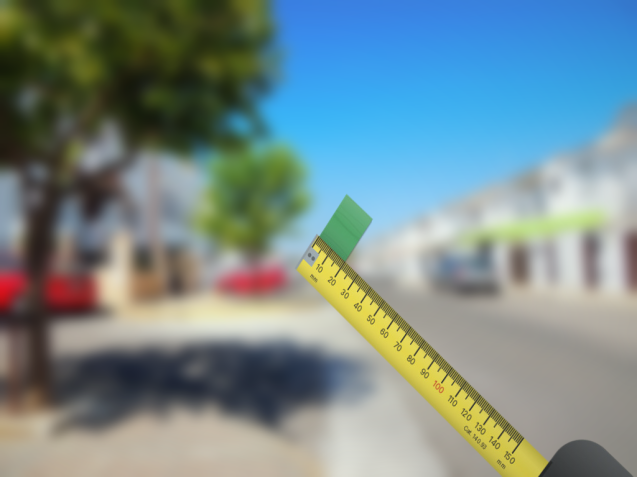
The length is 20 mm
